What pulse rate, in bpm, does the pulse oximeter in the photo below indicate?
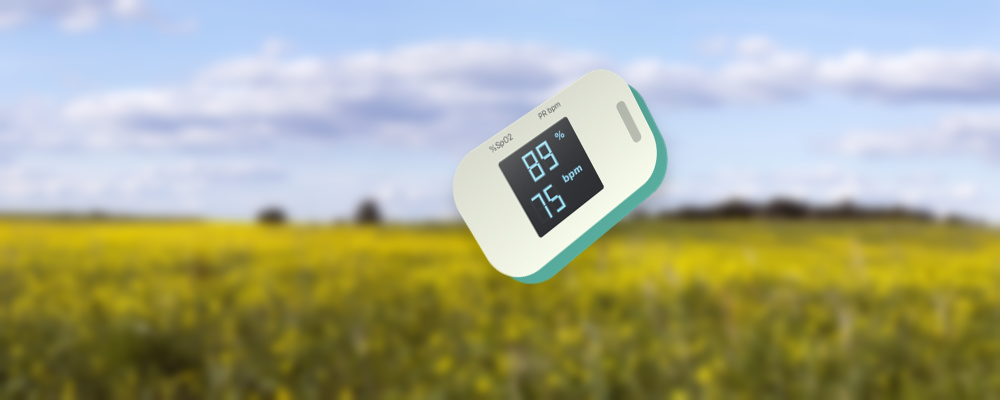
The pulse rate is 75 bpm
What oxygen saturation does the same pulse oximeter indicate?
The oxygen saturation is 89 %
